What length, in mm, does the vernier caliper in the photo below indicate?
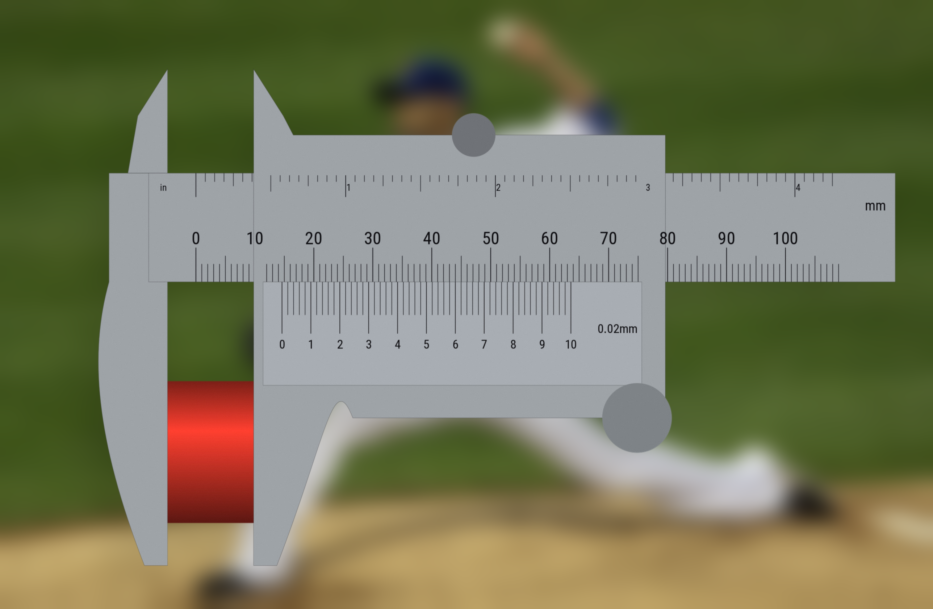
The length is 14.6 mm
